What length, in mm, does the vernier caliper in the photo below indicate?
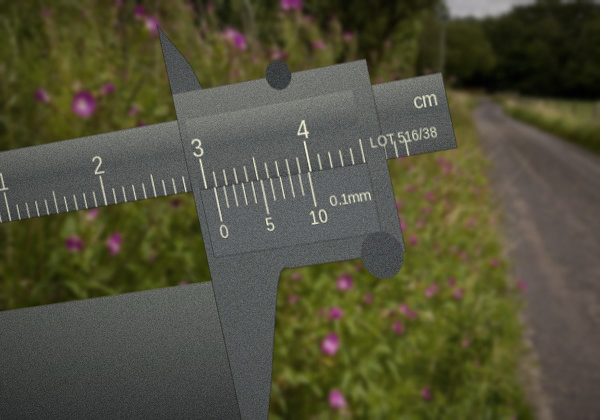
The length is 30.8 mm
